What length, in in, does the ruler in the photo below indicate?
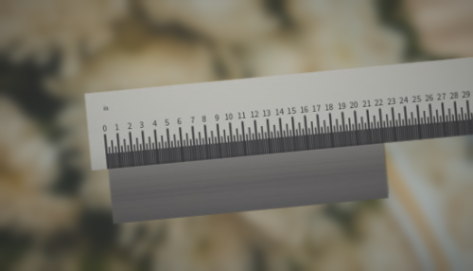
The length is 22 in
